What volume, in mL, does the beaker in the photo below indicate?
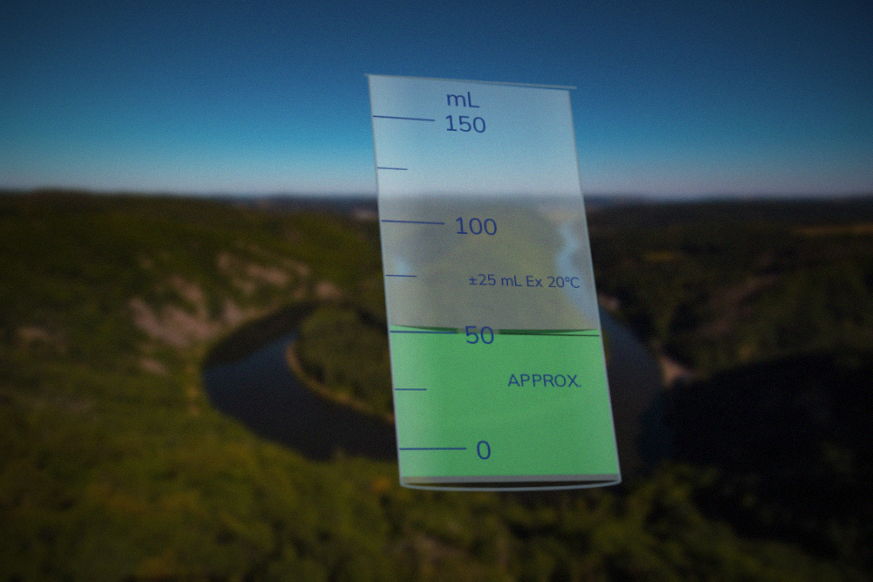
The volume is 50 mL
